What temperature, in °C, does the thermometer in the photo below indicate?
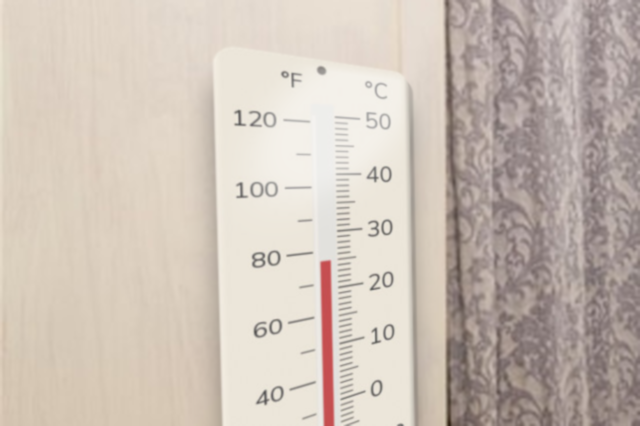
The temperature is 25 °C
